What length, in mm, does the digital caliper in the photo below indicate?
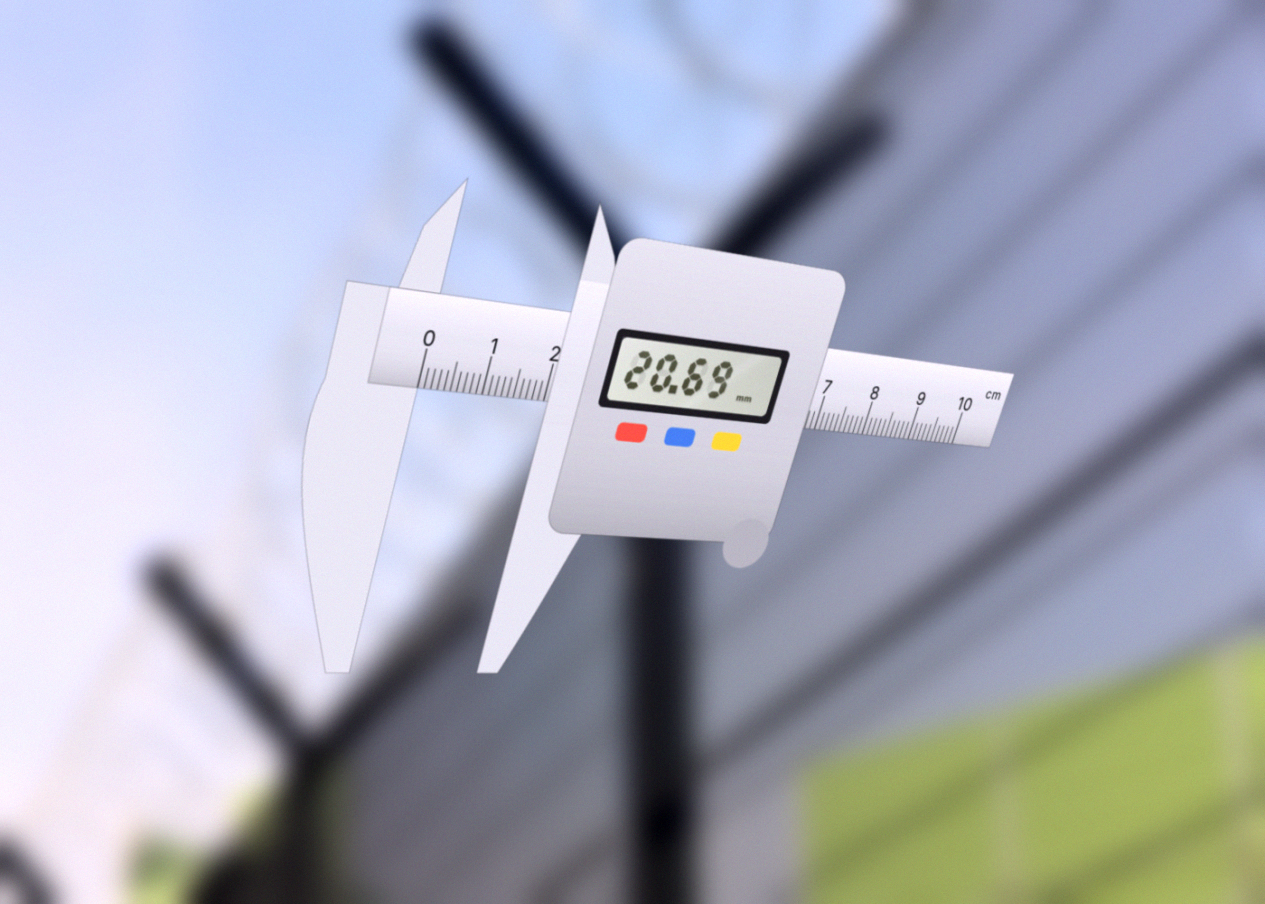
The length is 20.69 mm
